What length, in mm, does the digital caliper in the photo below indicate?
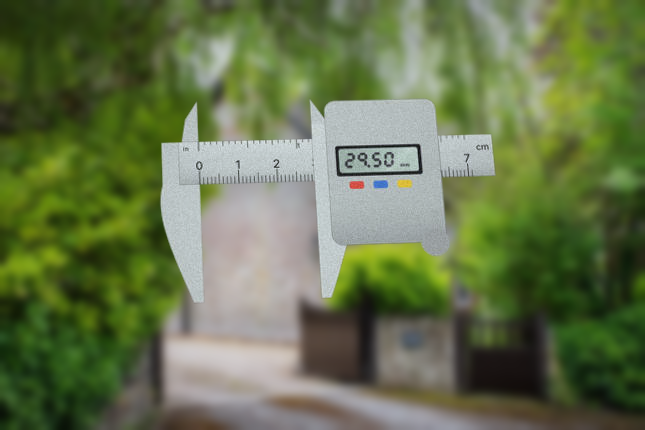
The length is 29.50 mm
